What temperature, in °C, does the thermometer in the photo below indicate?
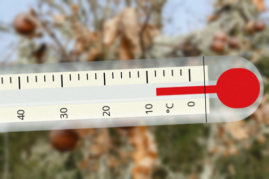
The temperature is 8 °C
